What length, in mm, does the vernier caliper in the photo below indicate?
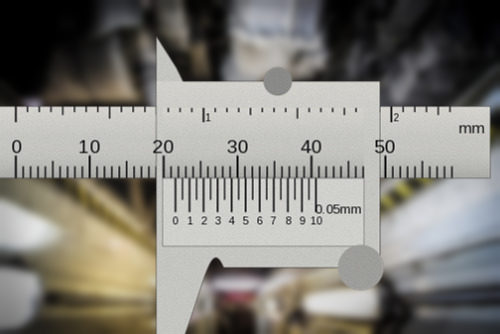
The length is 21.6 mm
